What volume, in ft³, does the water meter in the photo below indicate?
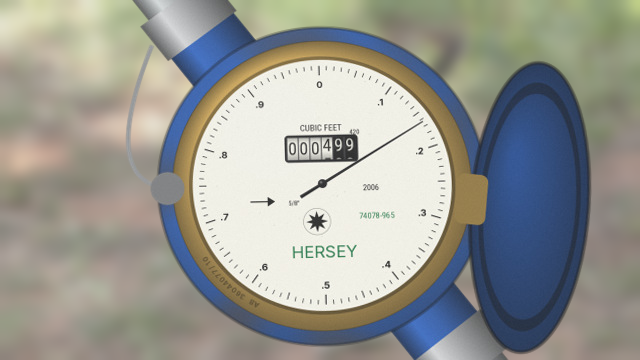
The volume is 499.16 ft³
